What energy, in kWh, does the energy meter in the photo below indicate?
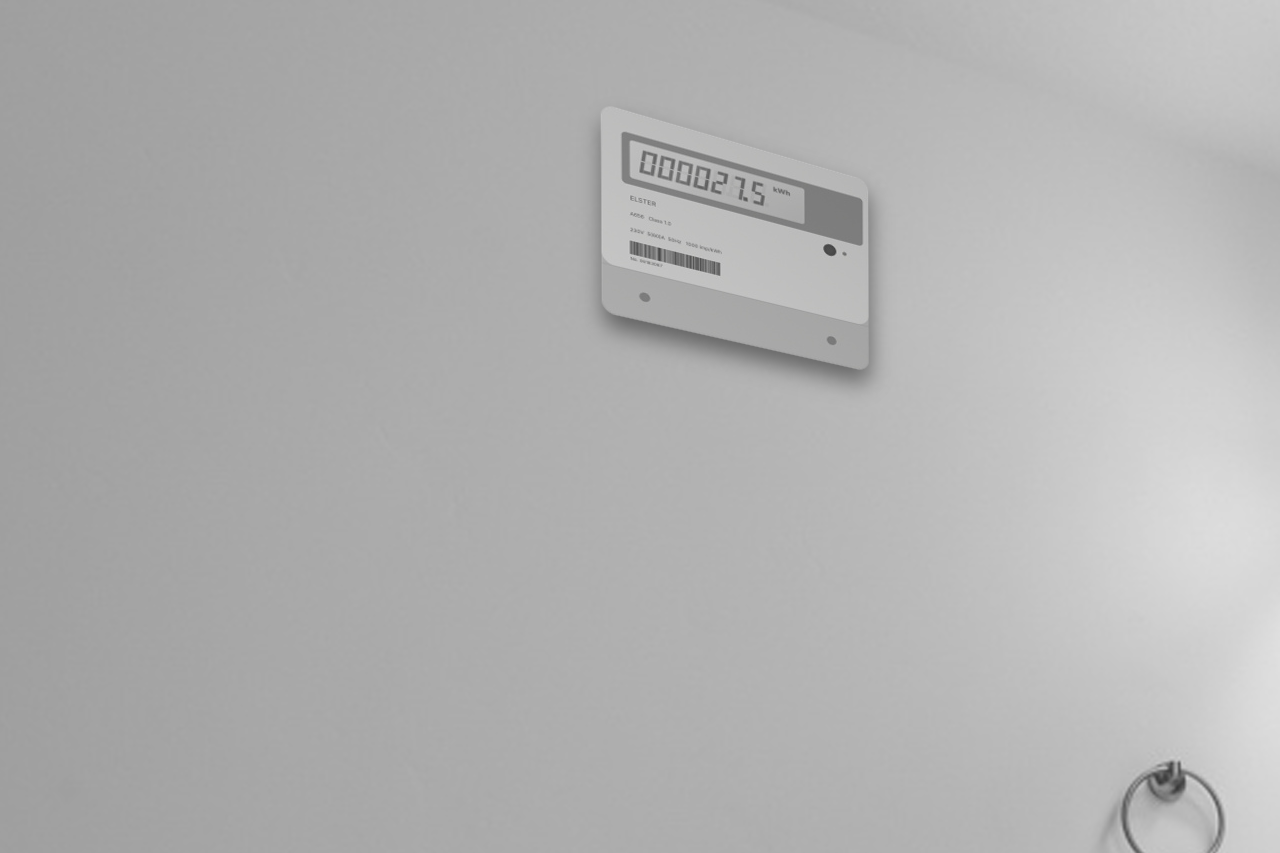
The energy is 27.5 kWh
